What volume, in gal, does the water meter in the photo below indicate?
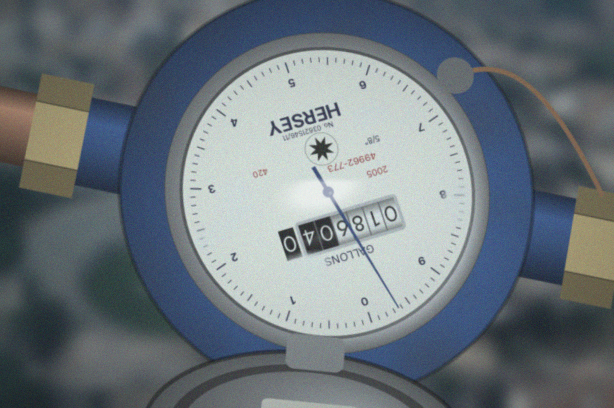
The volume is 186039.6 gal
